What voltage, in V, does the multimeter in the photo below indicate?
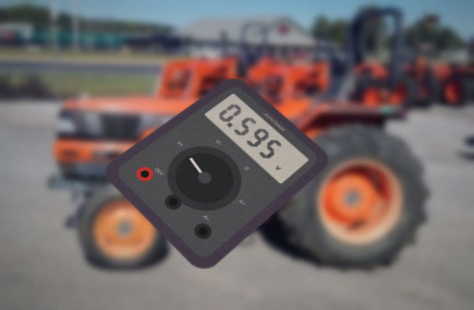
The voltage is 0.595 V
